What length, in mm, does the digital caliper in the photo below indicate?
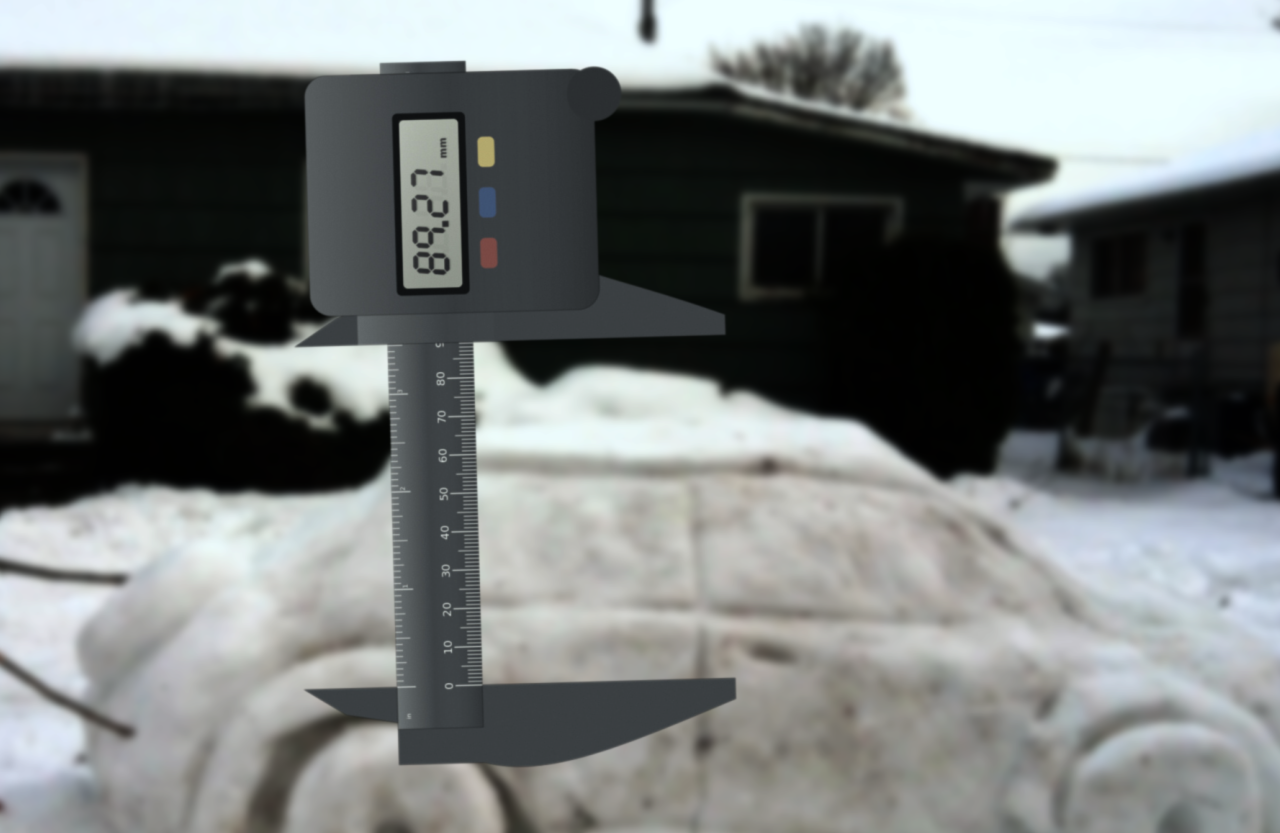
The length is 89.27 mm
